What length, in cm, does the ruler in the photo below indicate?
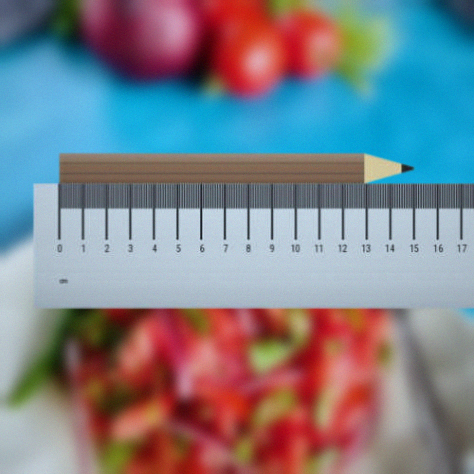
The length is 15 cm
